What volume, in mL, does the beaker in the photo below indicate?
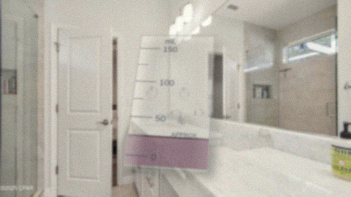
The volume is 25 mL
